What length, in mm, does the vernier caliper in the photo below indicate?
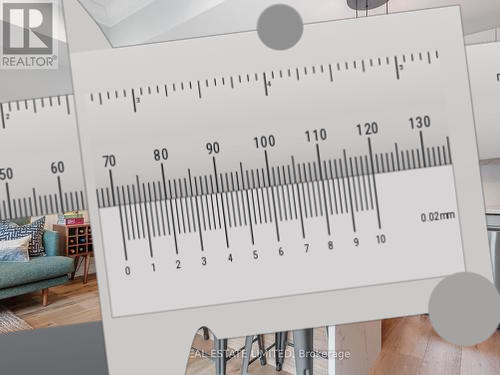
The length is 71.0 mm
